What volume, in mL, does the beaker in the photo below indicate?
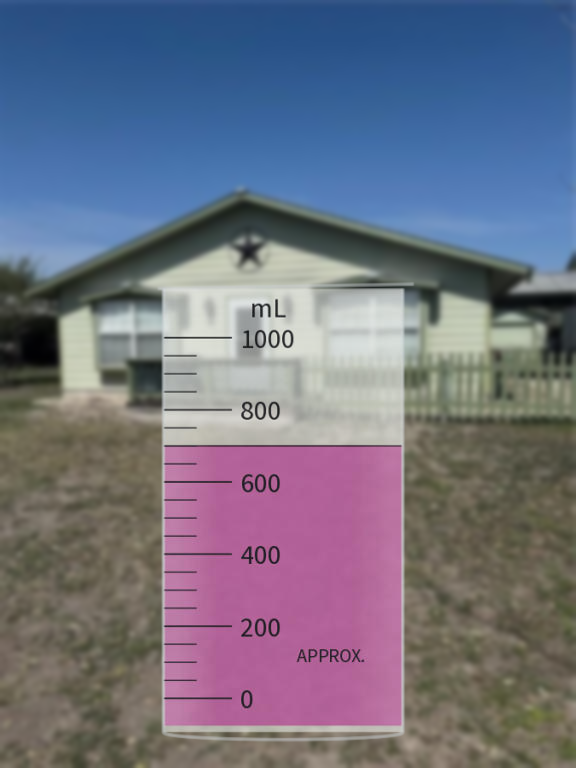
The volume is 700 mL
